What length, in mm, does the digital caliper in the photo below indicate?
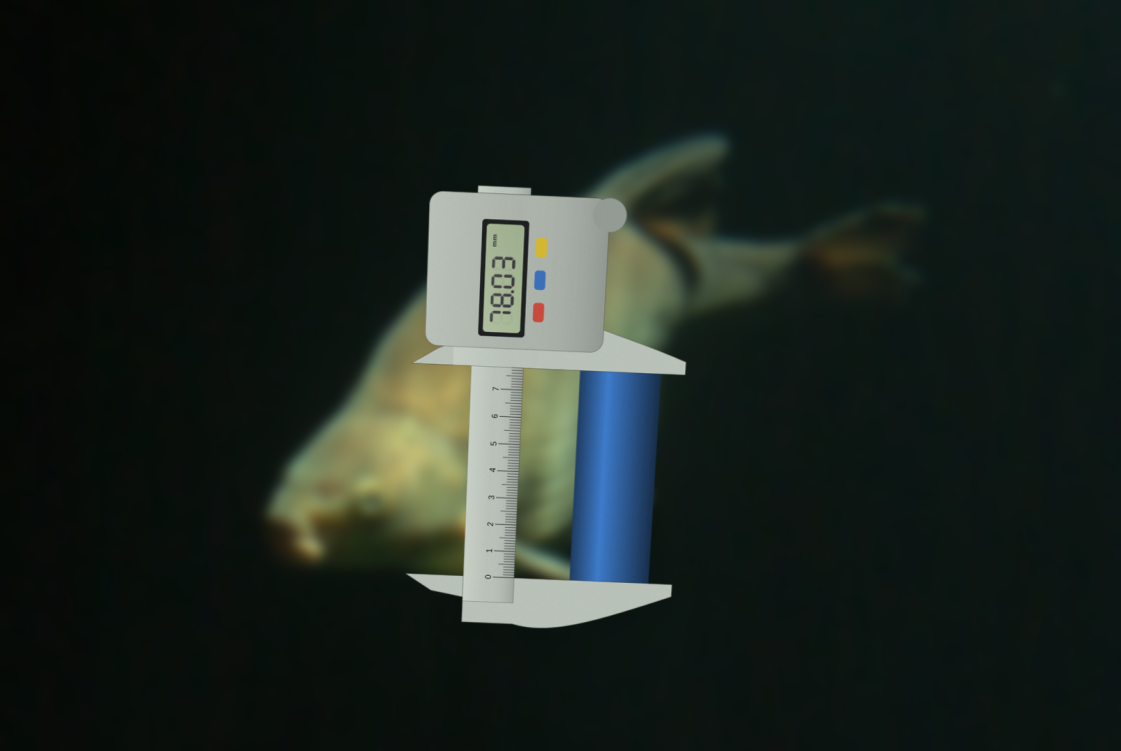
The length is 78.03 mm
